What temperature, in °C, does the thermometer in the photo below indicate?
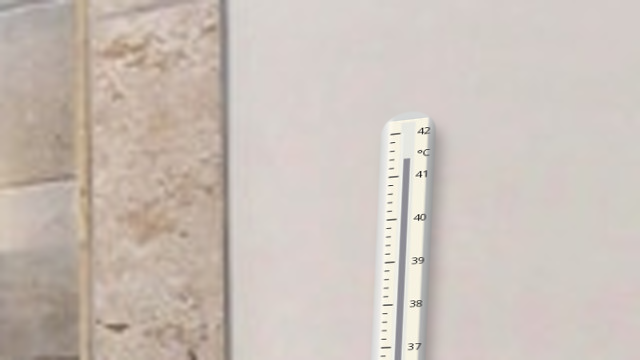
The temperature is 41.4 °C
